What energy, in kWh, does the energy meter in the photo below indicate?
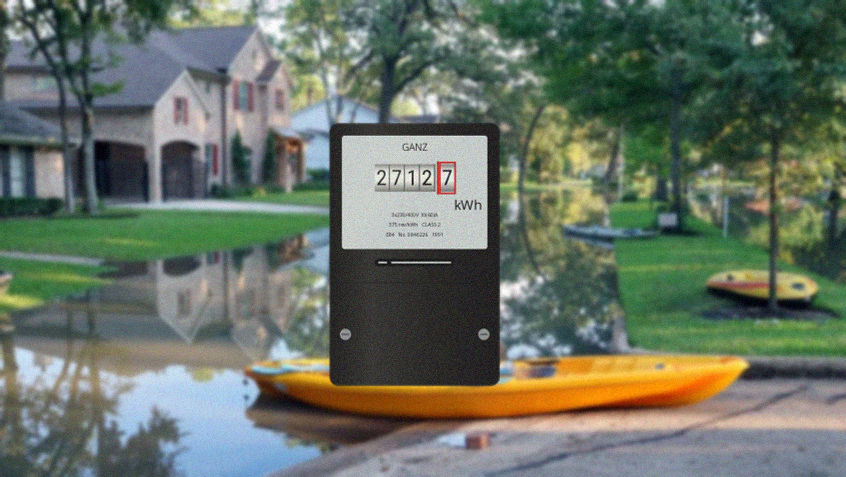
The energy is 2712.7 kWh
